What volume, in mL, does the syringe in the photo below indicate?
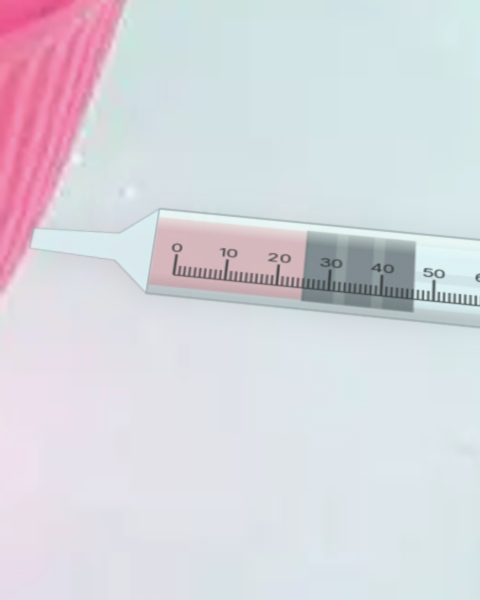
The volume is 25 mL
